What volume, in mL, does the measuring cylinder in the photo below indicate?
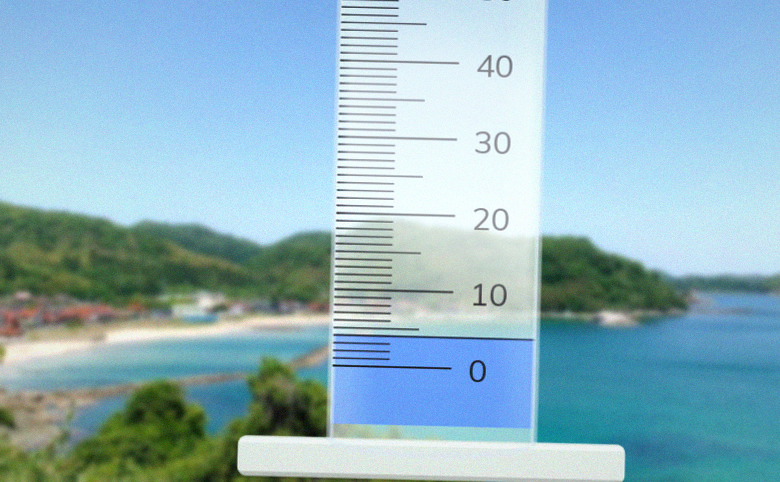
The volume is 4 mL
